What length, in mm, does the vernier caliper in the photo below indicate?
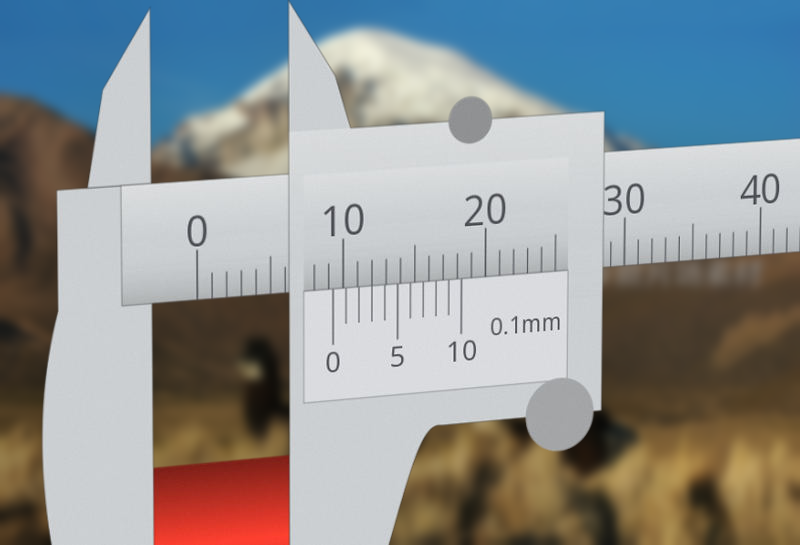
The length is 9.3 mm
